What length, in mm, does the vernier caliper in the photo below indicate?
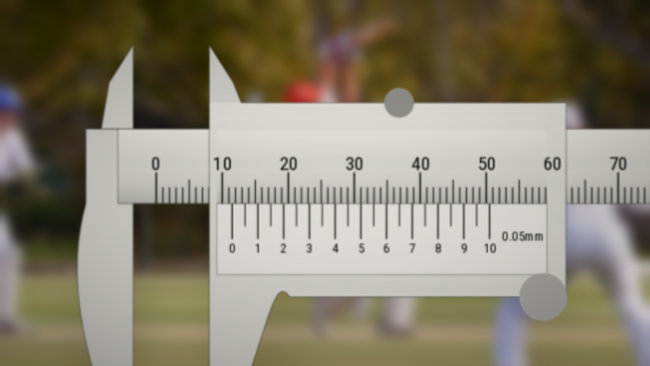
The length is 11.5 mm
